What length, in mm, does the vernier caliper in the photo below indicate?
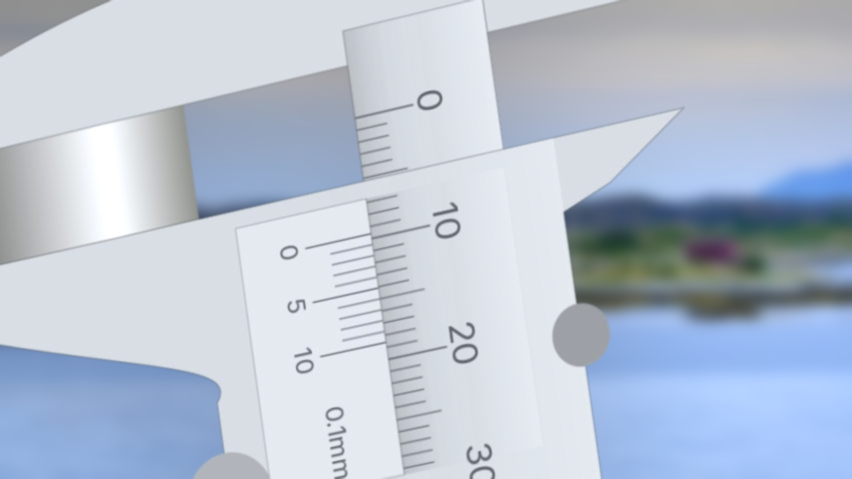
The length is 9.6 mm
